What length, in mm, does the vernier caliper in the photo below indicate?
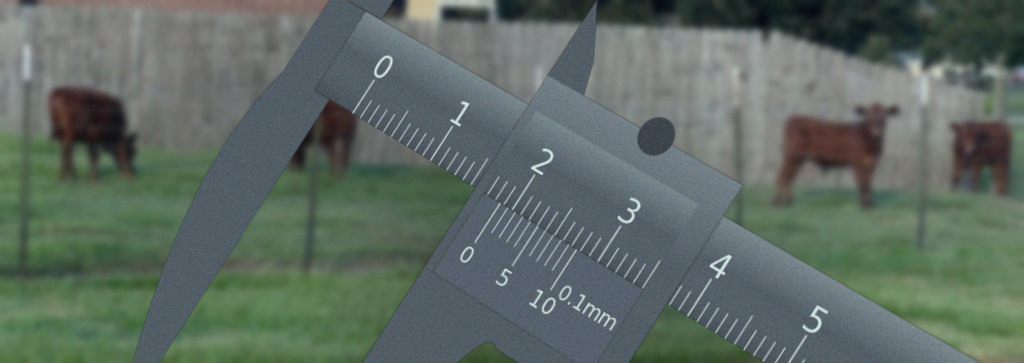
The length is 18.6 mm
